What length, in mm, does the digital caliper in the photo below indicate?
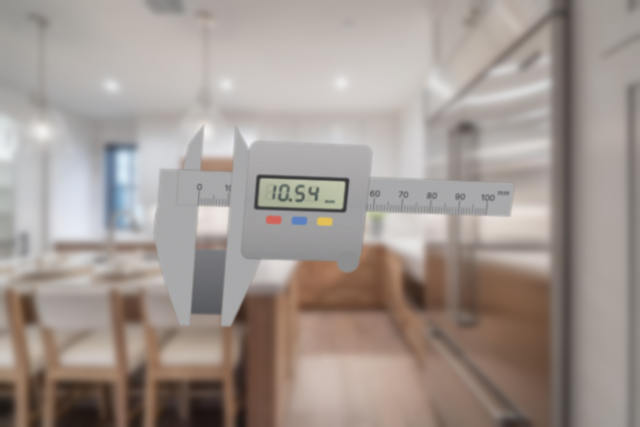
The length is 10.54 mm
